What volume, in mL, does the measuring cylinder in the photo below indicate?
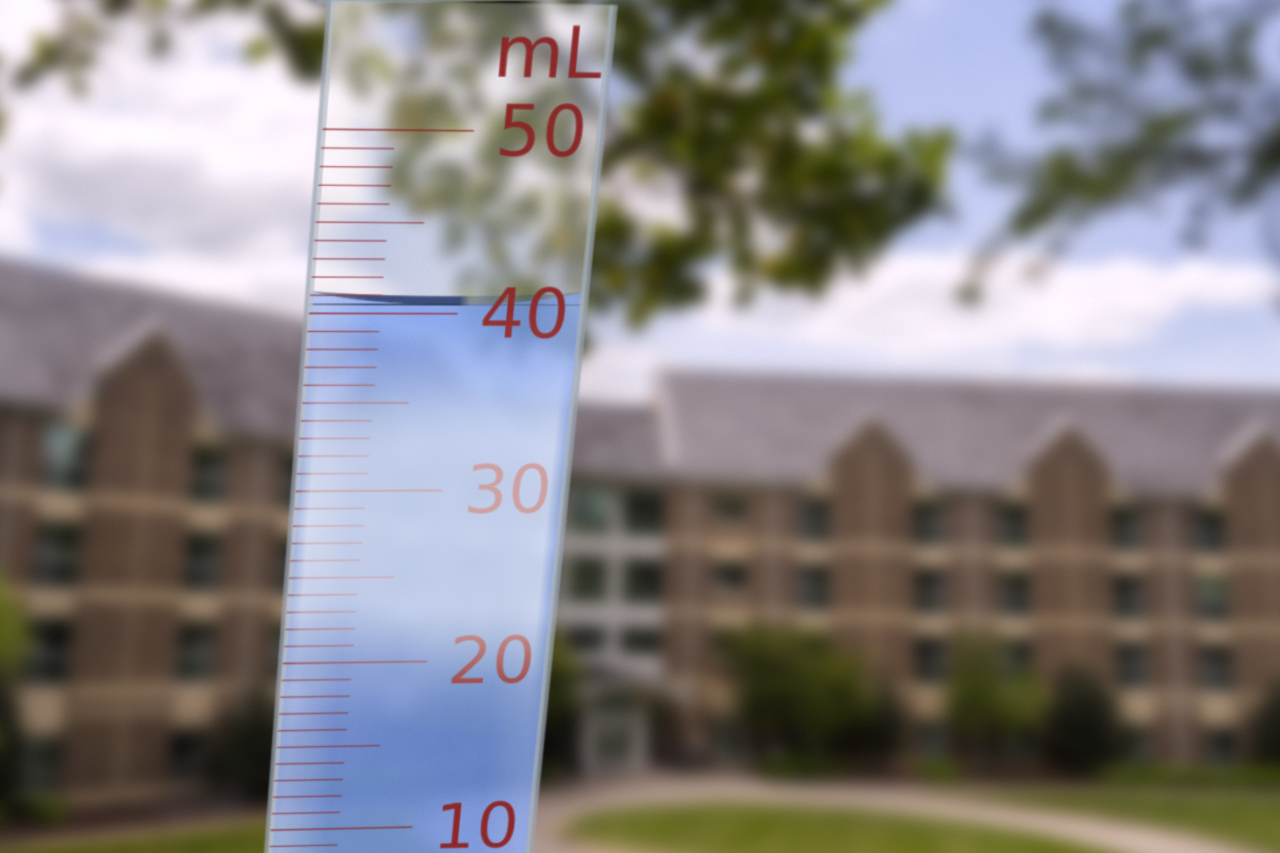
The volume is 40.5 mL
